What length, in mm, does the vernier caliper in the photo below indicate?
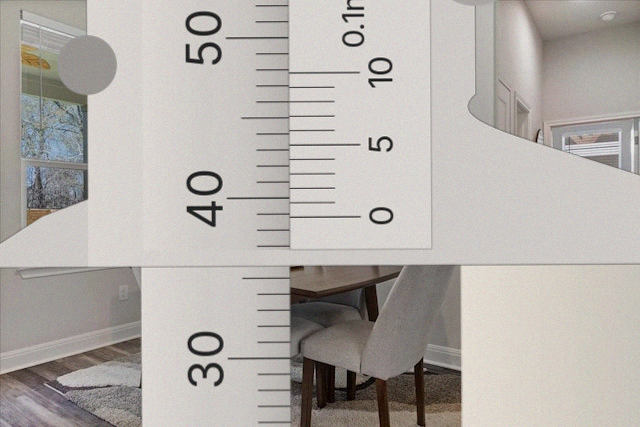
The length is 38.8 mm
